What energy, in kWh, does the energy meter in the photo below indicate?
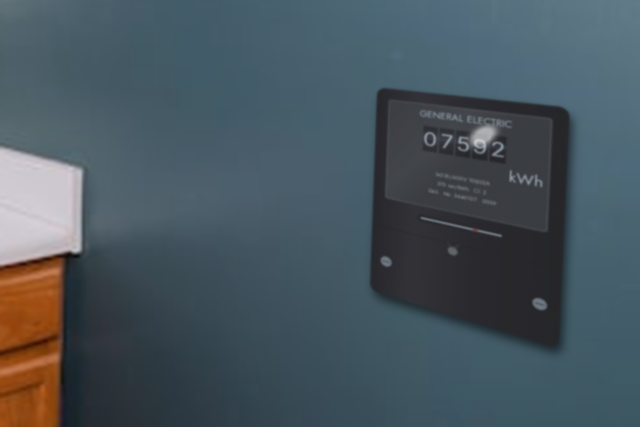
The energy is 7592 kWh
